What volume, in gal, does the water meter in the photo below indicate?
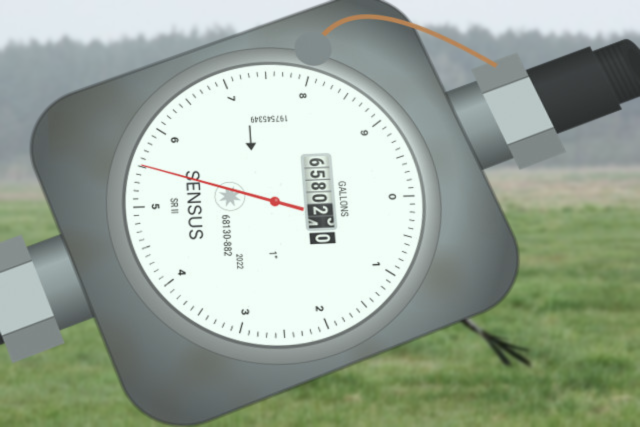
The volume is 6580235.5 gal
